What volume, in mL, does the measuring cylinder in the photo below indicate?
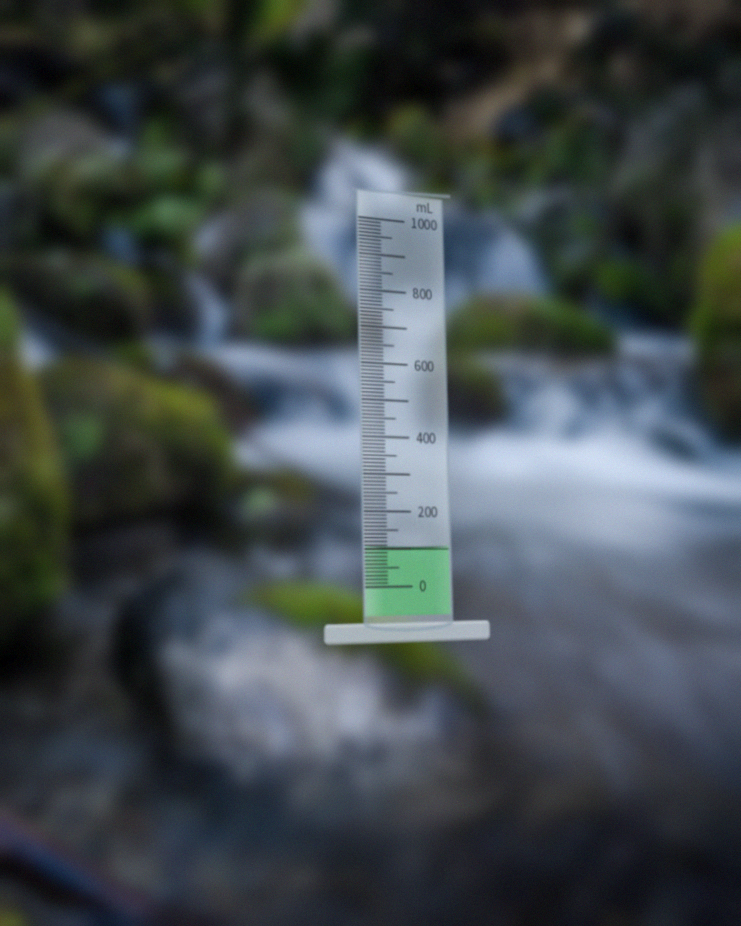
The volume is 100 mL
